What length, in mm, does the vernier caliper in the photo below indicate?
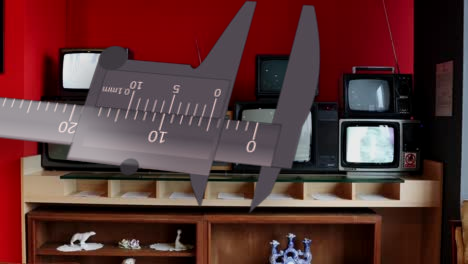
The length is 5.0 mm
